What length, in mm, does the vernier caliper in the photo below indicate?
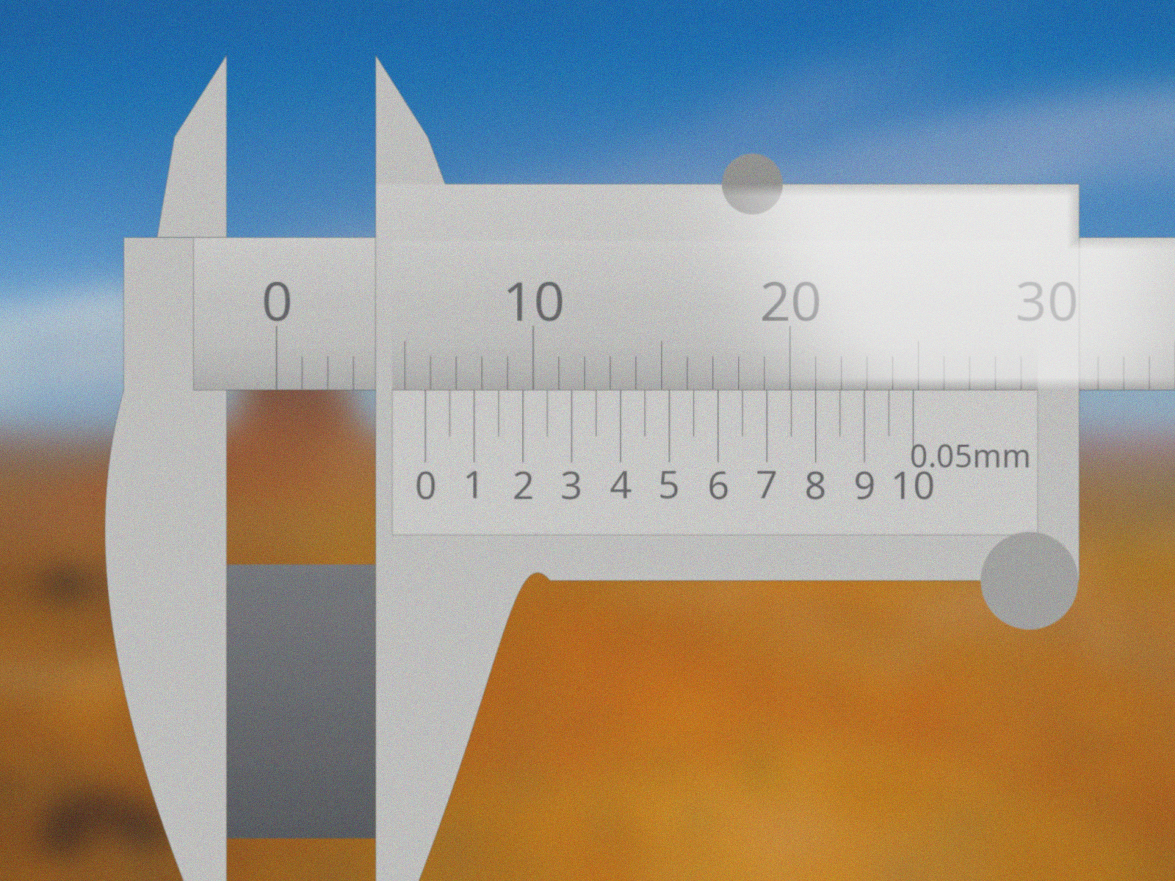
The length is 5.80 mm
